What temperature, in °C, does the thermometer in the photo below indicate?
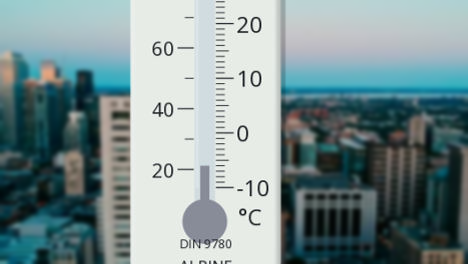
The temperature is -6 °C
